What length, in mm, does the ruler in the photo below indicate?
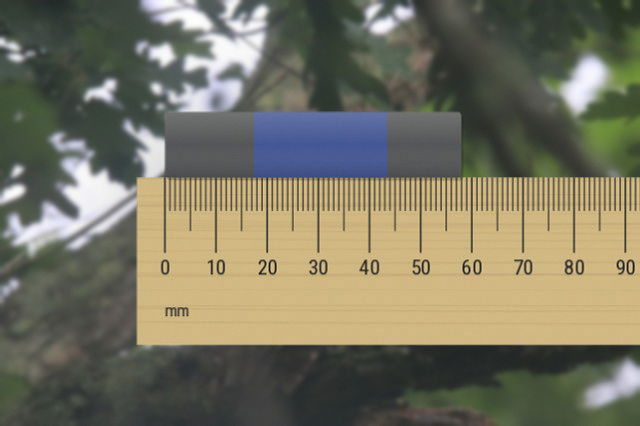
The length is 58 mm
